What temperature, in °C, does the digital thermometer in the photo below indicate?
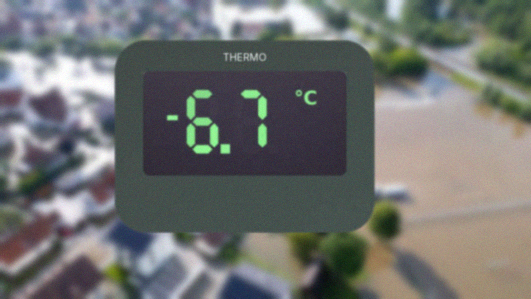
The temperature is -6.7 °C
